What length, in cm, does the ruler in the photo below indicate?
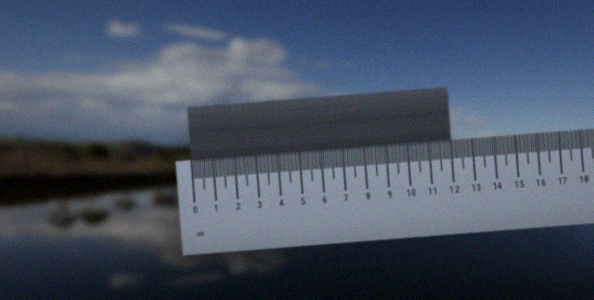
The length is 12 cm
